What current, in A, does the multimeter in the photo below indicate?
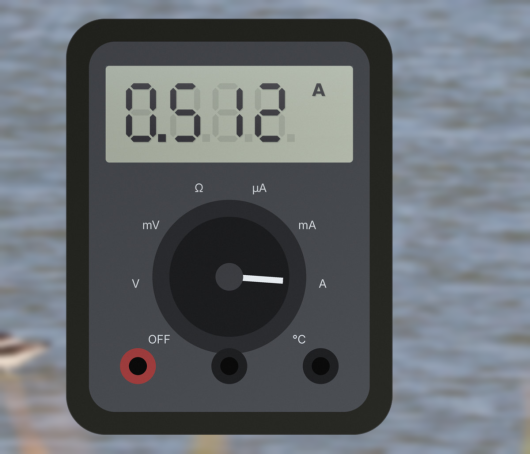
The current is 0.512 A
